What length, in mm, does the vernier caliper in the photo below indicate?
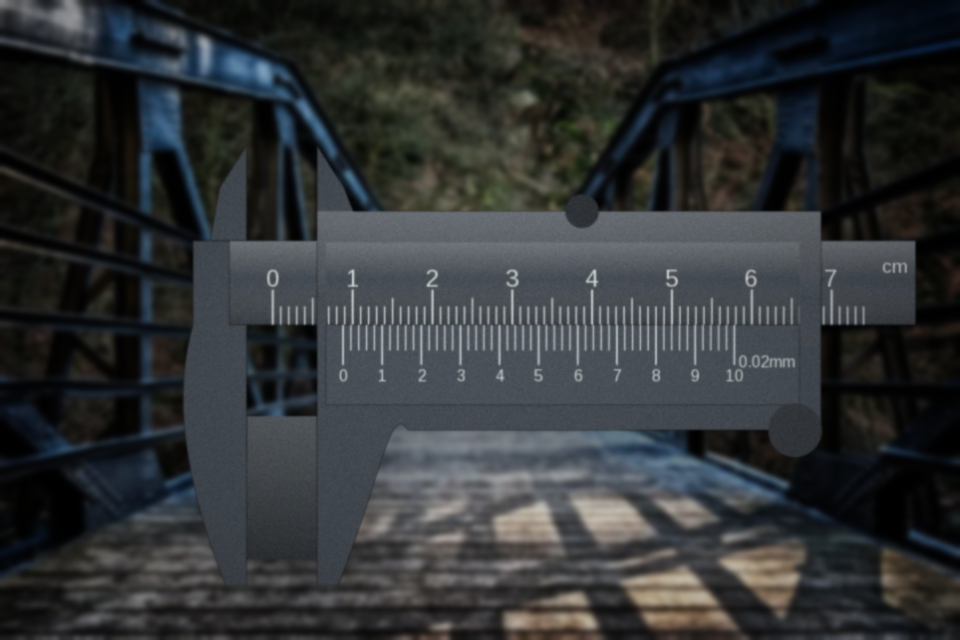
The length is 8.8 mm
